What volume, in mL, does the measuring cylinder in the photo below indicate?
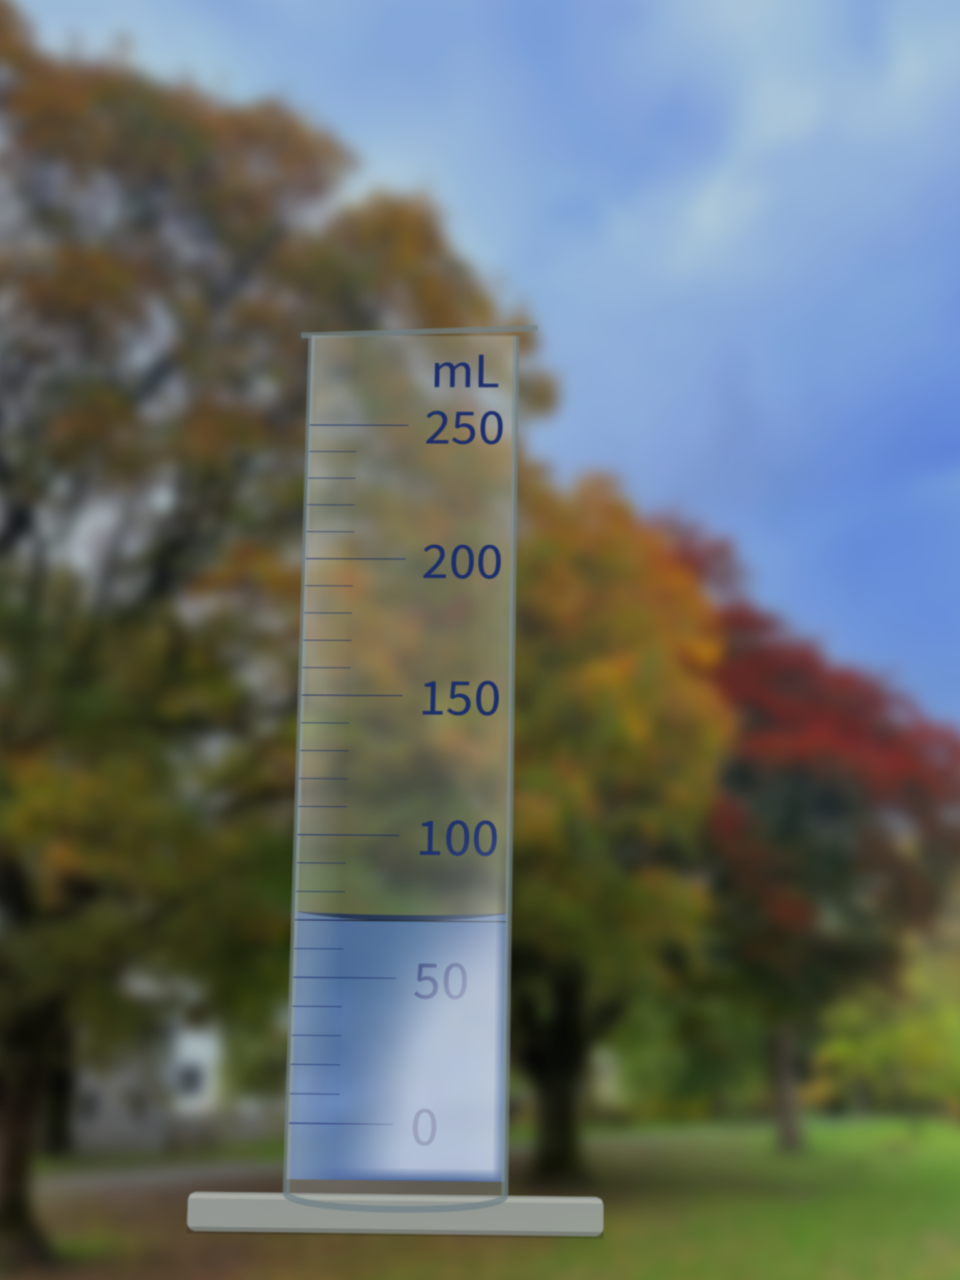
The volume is 70 mL
